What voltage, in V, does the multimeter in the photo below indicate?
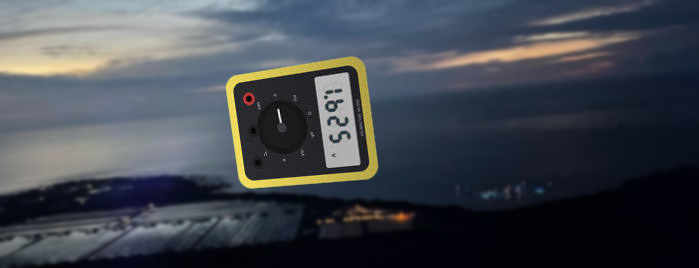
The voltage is 1.625 V
